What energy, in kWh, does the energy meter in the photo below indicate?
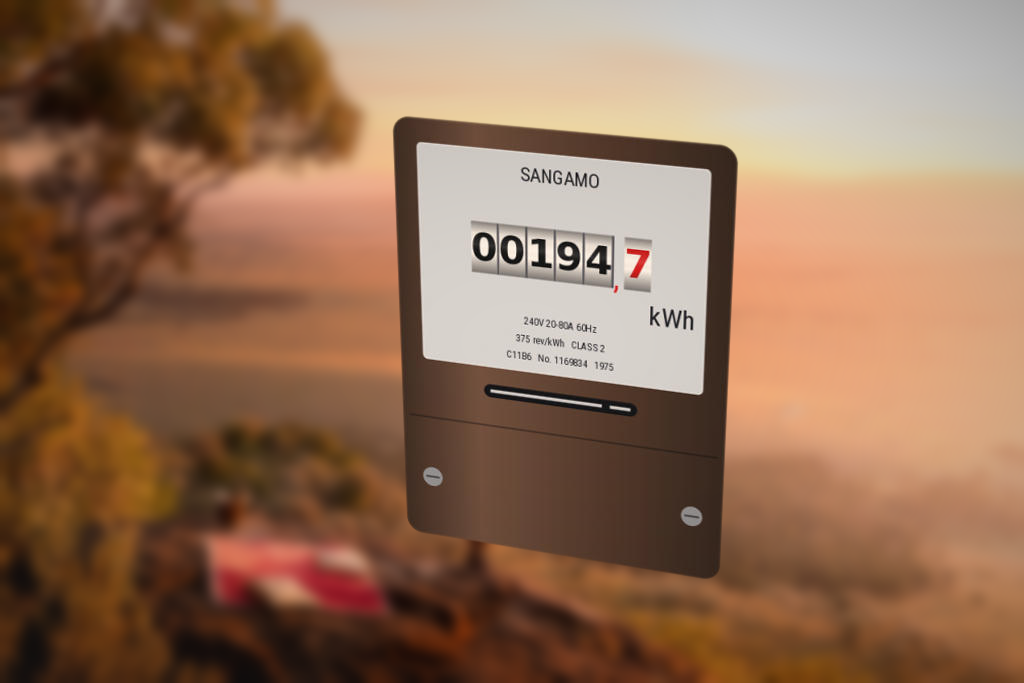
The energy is 194.7 kWh
